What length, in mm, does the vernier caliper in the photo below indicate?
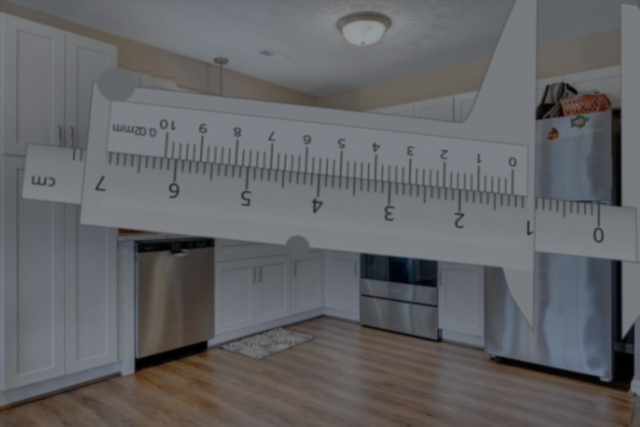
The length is 12.5 mm
